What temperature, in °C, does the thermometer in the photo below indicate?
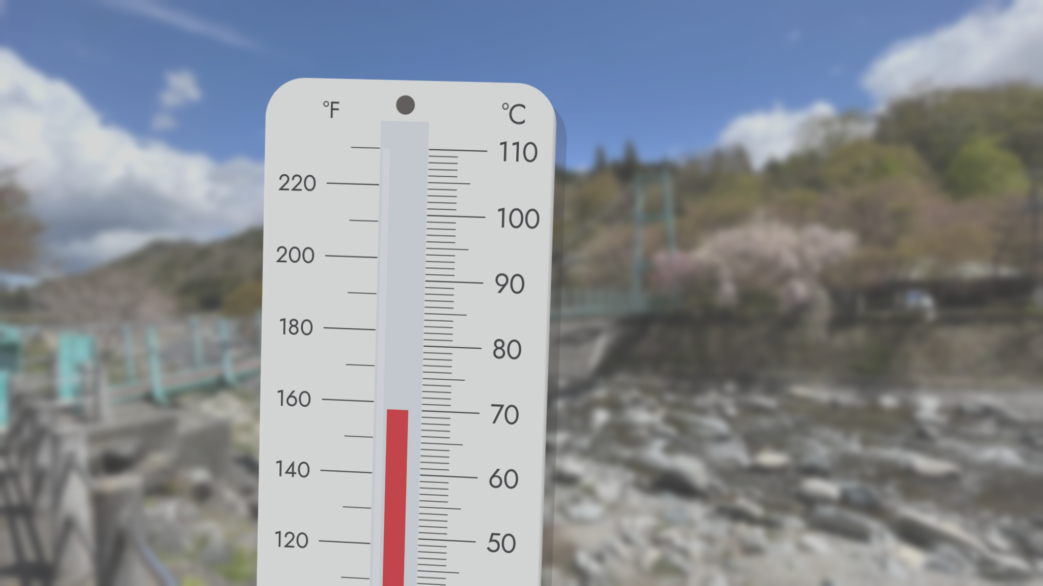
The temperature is 70 °C
